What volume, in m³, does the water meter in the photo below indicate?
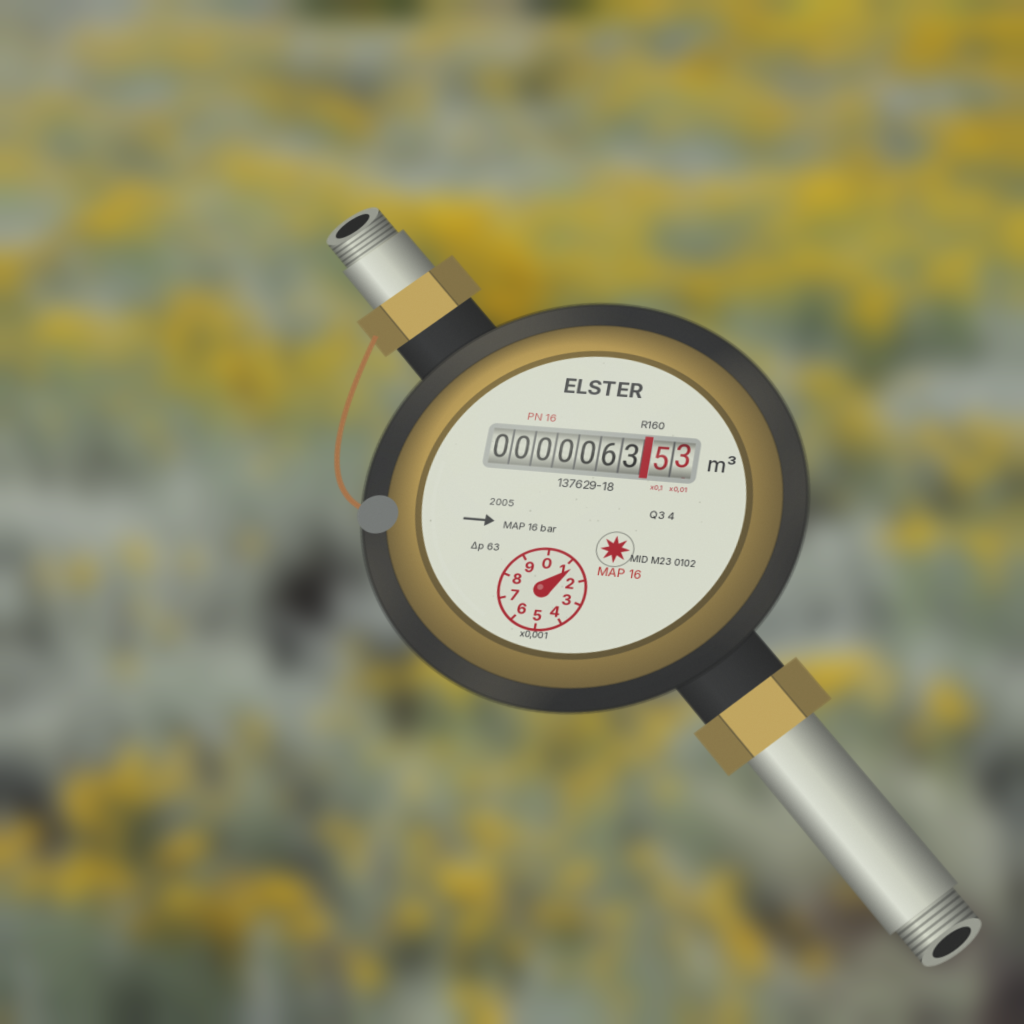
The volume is 63.531 m³
